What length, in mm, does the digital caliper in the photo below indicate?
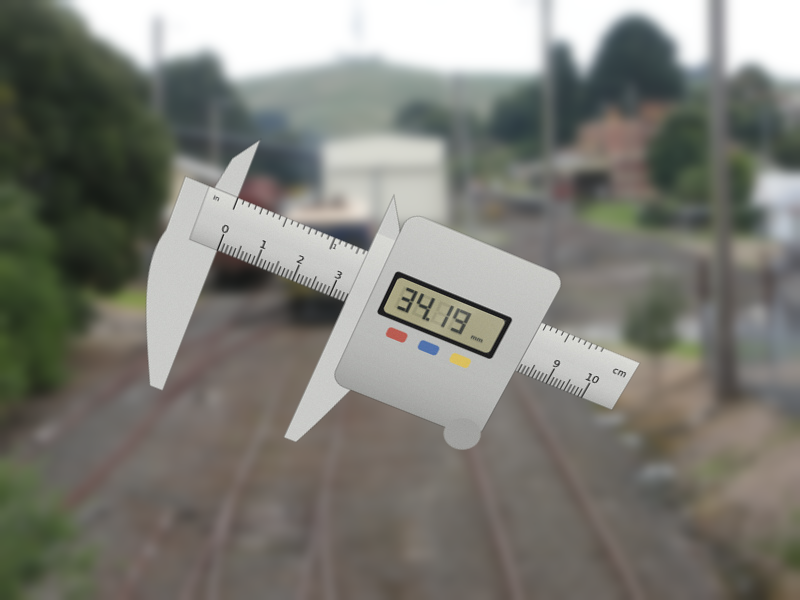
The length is 34.19 mm
